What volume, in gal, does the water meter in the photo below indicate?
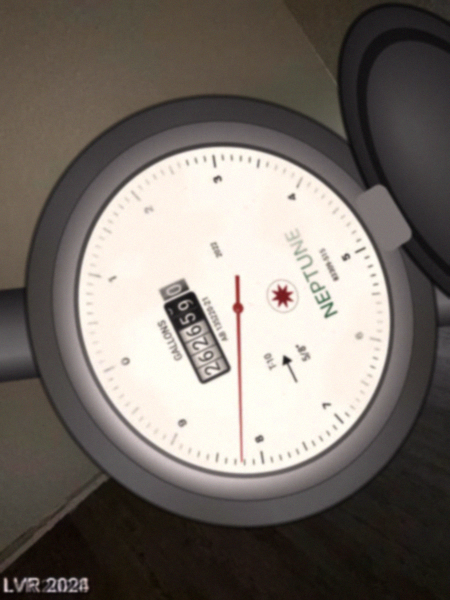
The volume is 2626588.2 gal
